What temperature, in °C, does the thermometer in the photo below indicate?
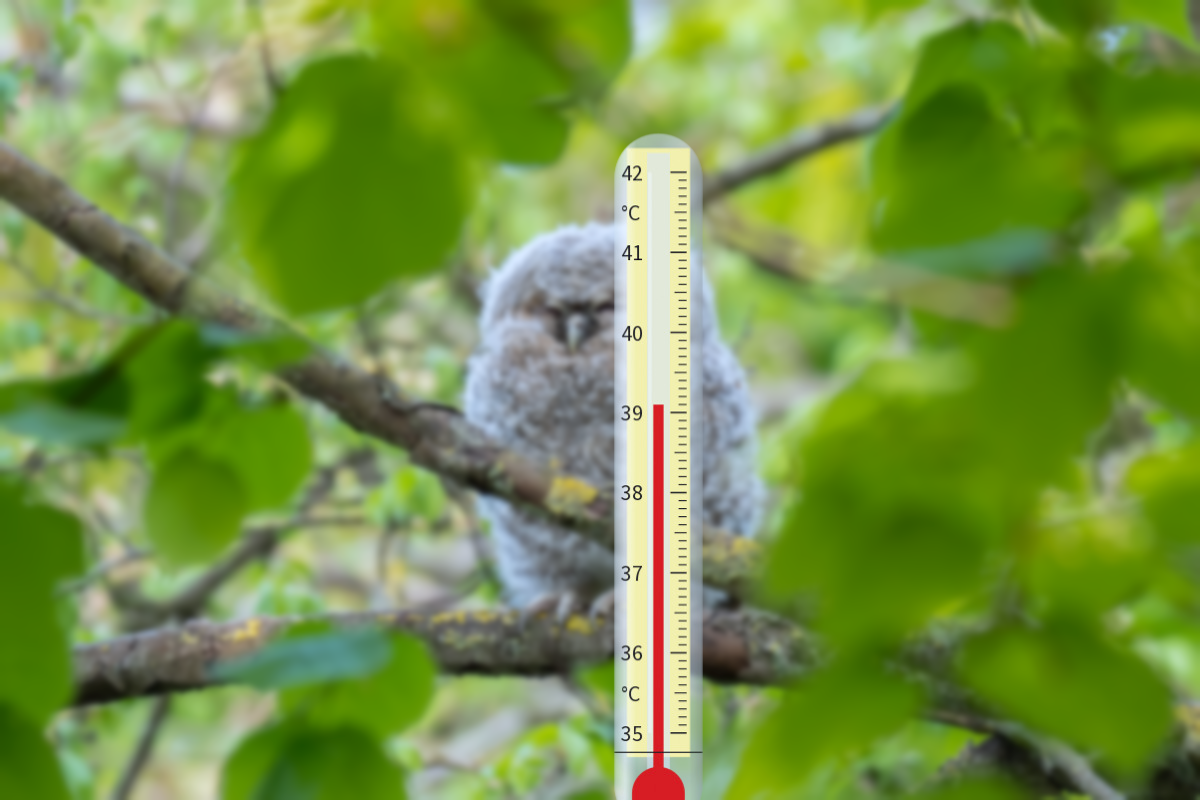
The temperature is 39.1 °C
